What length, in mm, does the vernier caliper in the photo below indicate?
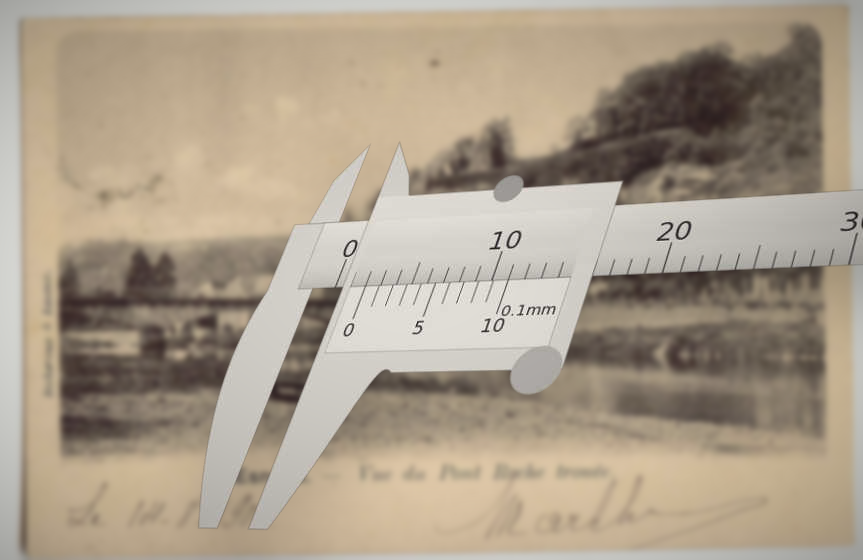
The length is 2.0 mm
